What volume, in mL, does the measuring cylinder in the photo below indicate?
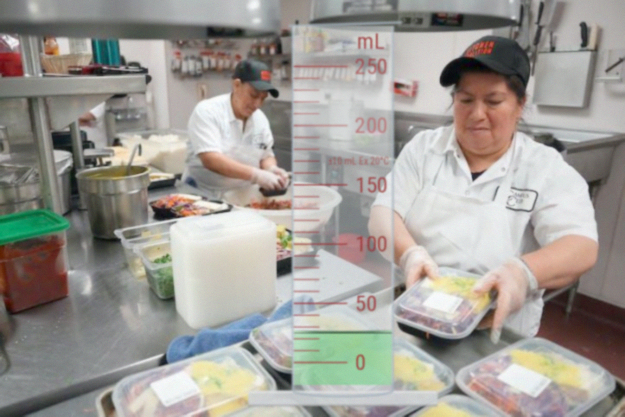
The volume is 25 mL
